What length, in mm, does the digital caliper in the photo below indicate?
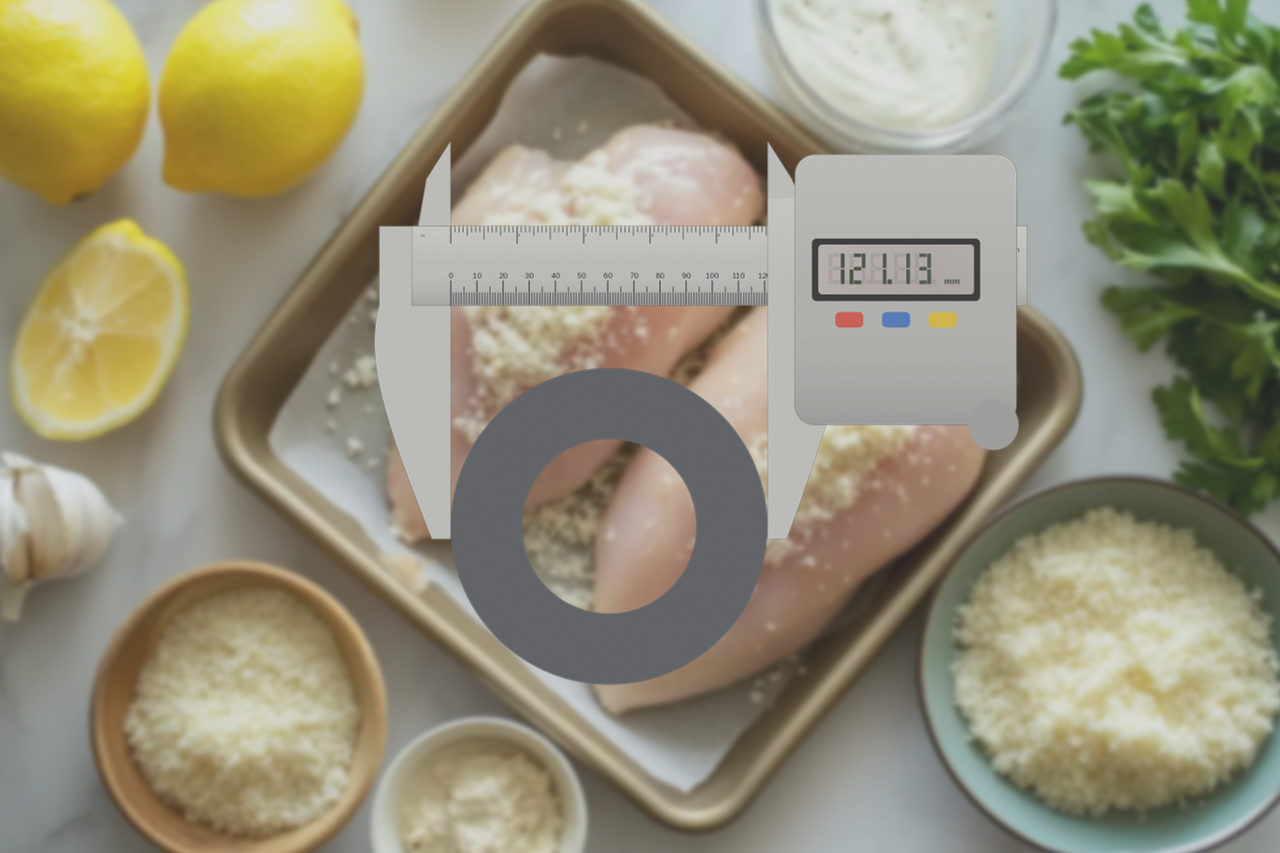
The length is 121.13 mm
